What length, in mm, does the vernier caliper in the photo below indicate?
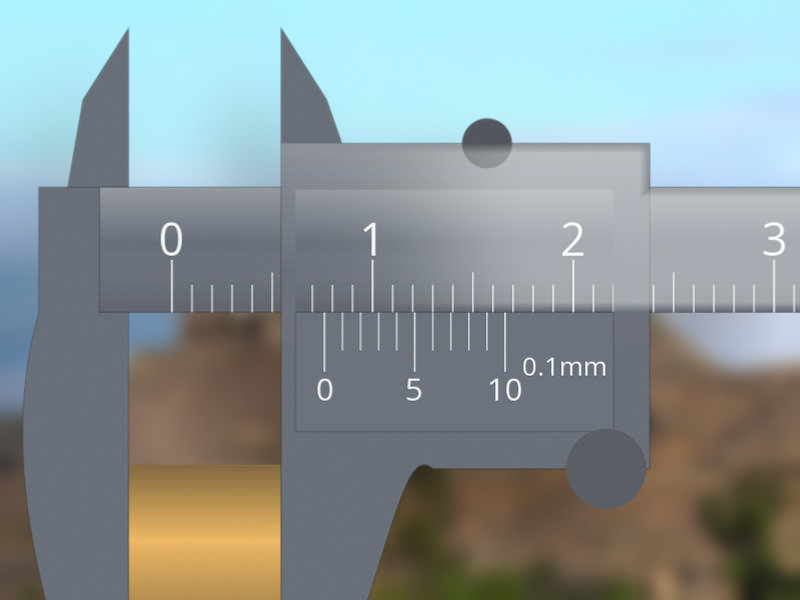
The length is 7.6 mm
